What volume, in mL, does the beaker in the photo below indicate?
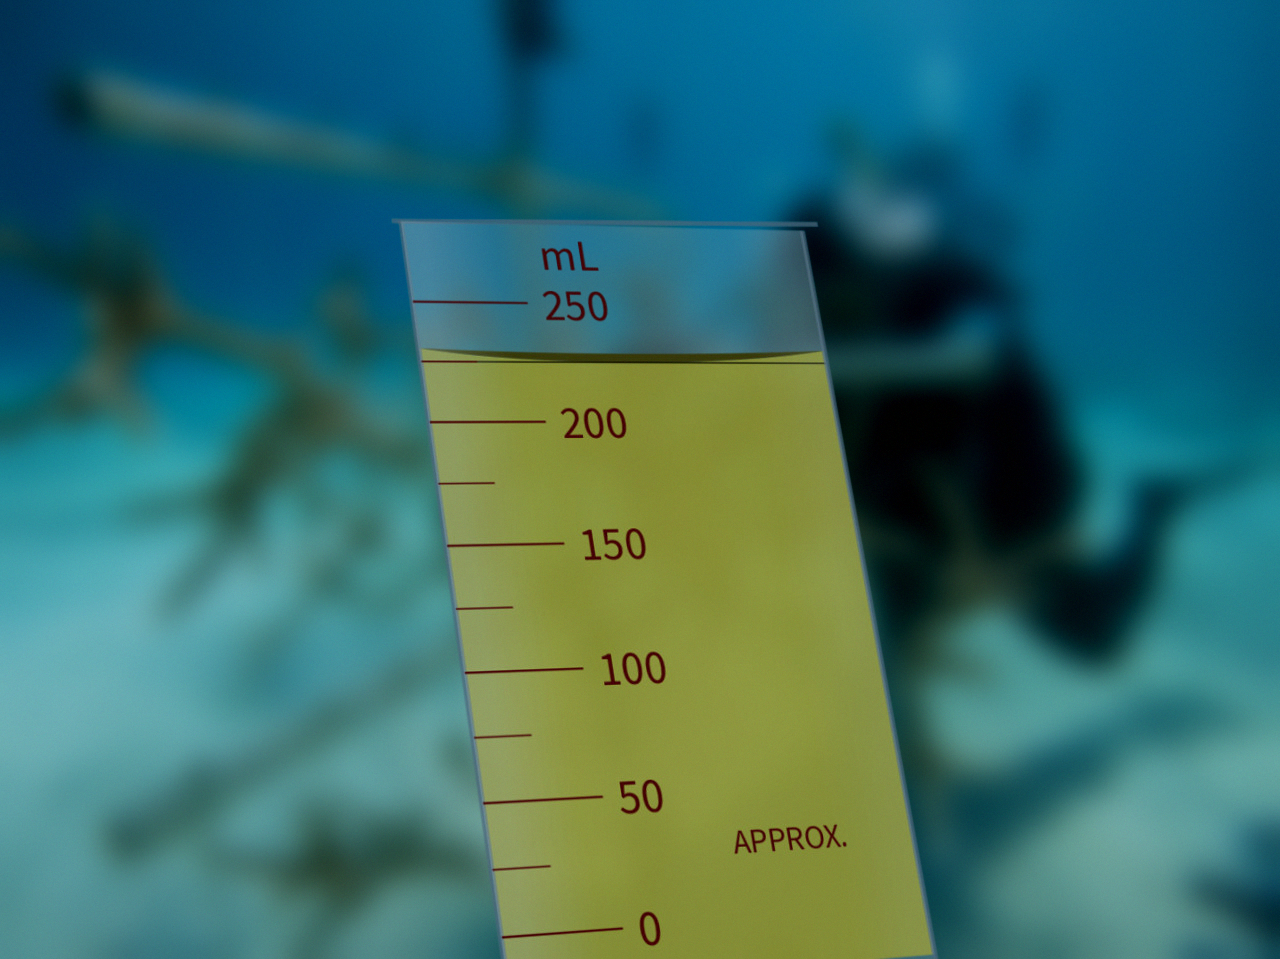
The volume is 225 mL
